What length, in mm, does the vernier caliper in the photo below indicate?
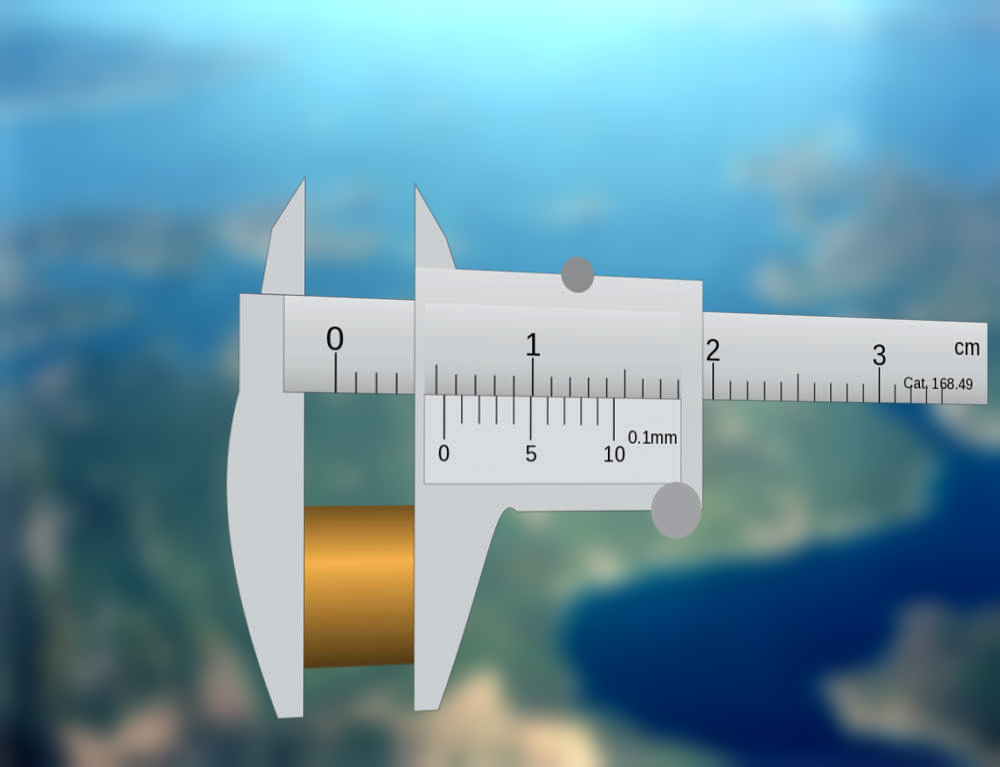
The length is 5.4 mm
